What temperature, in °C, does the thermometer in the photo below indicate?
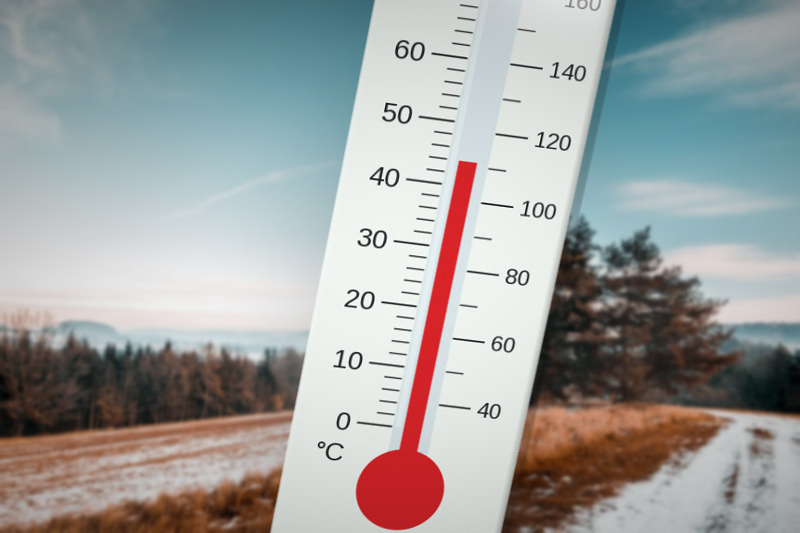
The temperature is 44 °C
